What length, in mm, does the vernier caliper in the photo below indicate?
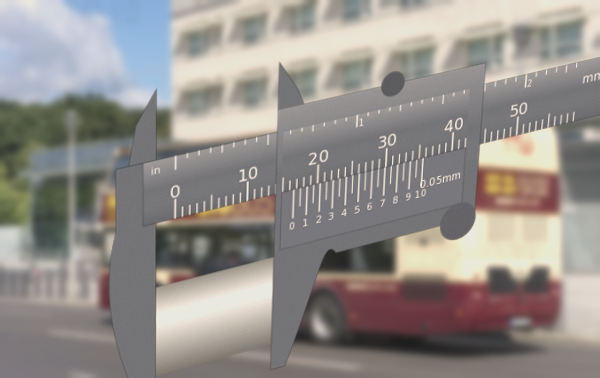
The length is 16.6 mm
